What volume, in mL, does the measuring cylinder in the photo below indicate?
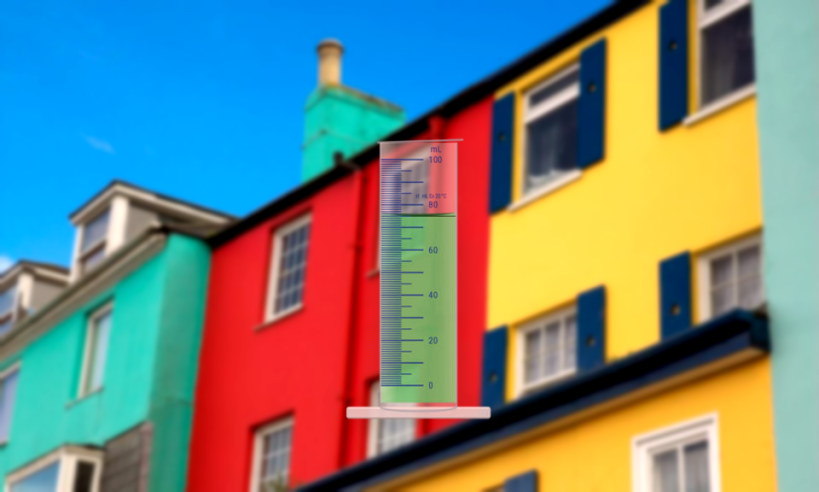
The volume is 75 mL
